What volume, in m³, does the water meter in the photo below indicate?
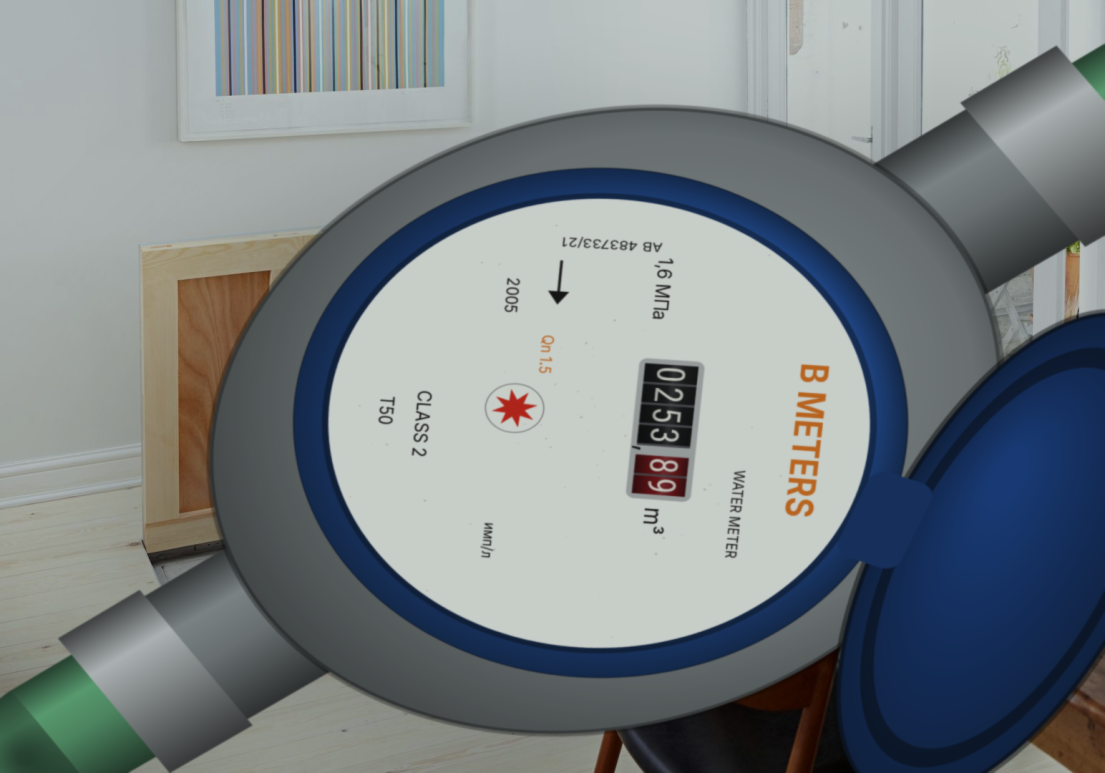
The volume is 253.89 m³
